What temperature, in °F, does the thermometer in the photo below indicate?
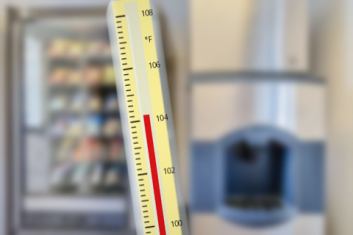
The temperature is 104.2 °F
